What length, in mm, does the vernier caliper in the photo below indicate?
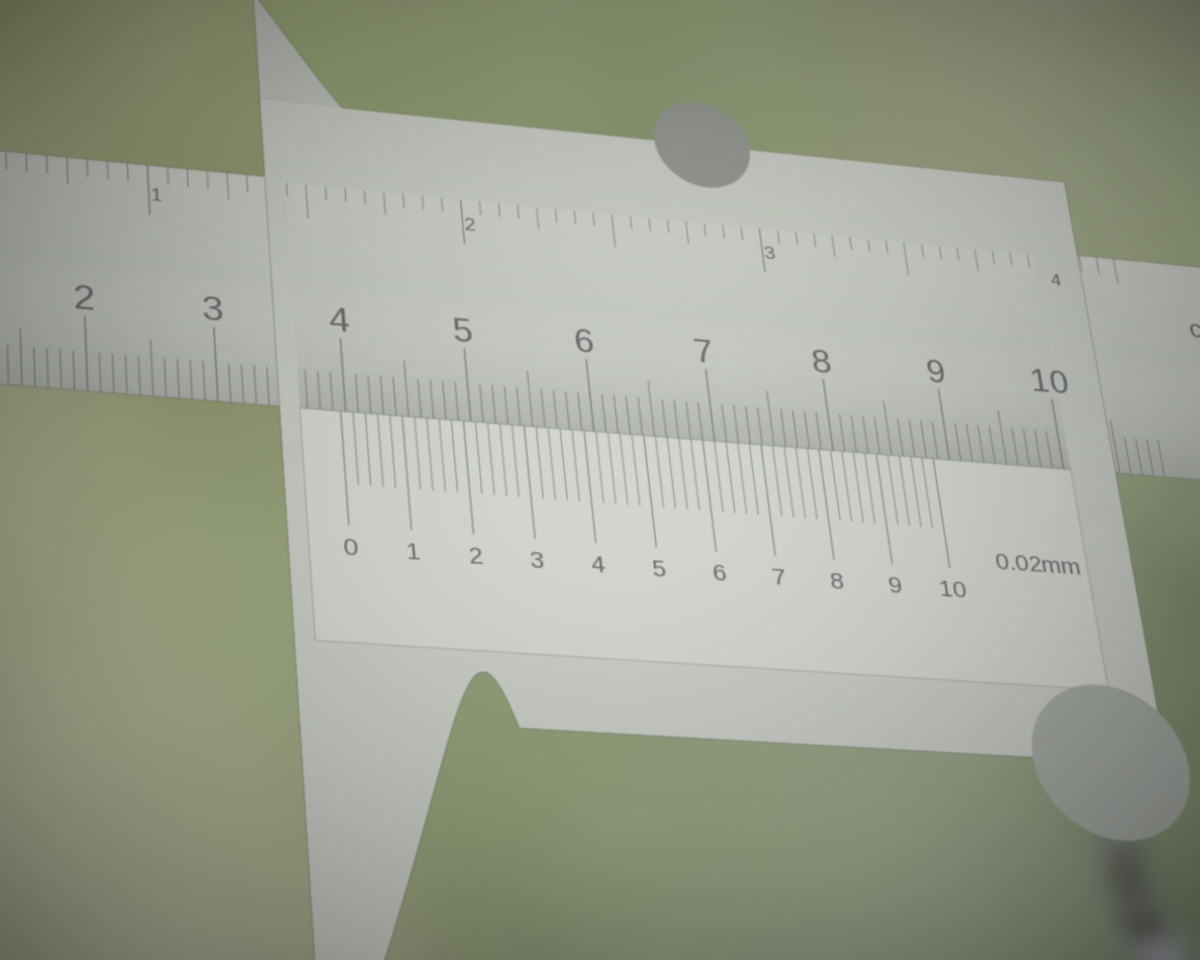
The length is 39.6 mm
